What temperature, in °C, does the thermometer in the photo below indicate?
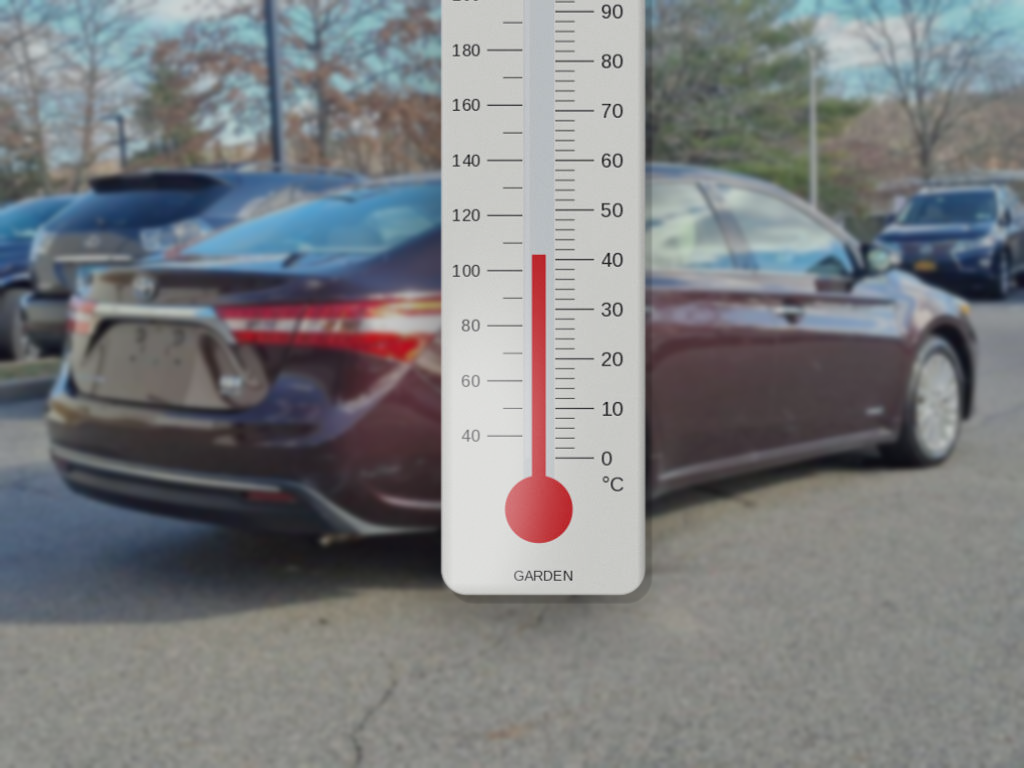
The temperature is 41 °C
